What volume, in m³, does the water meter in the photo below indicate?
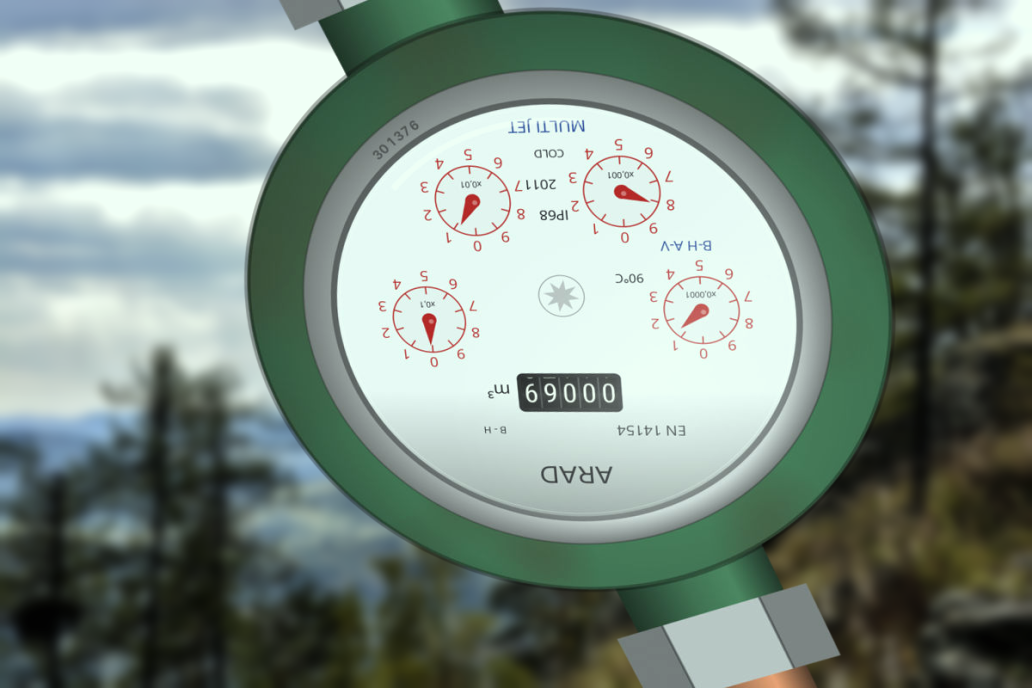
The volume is 69.0081 m³
